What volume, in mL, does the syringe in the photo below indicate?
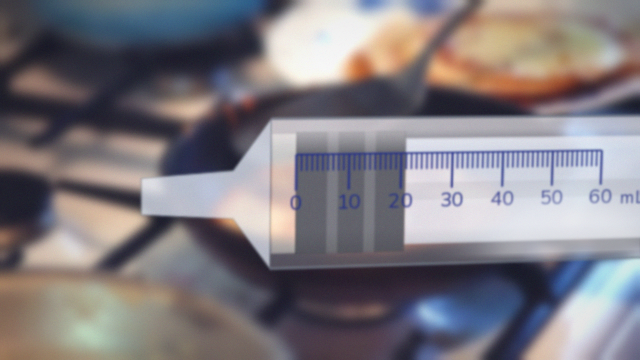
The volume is 0 mL
